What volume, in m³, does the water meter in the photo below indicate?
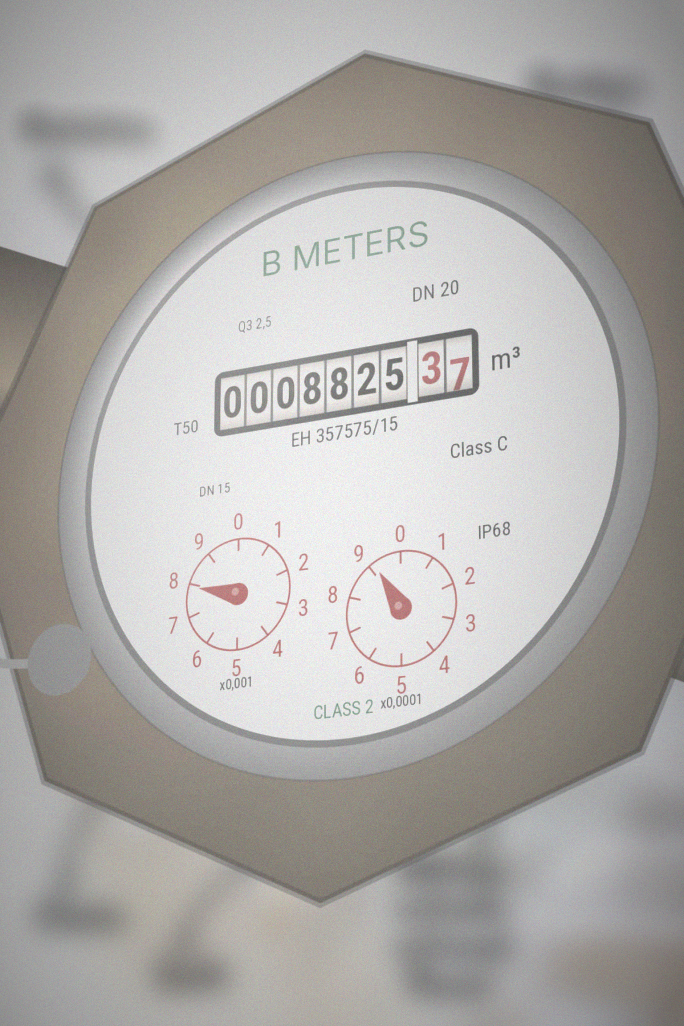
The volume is 8825.3679 m³
